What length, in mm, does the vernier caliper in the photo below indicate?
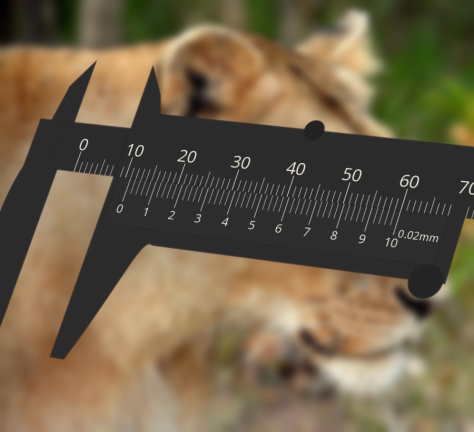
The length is 11.0 mm
